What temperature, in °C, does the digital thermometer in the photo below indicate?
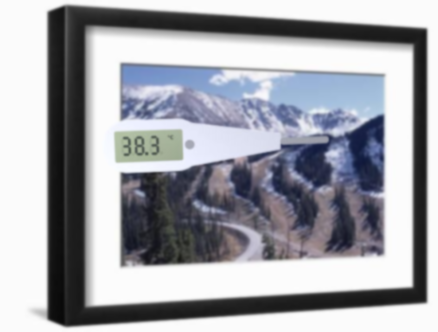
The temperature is 38.3 °C
